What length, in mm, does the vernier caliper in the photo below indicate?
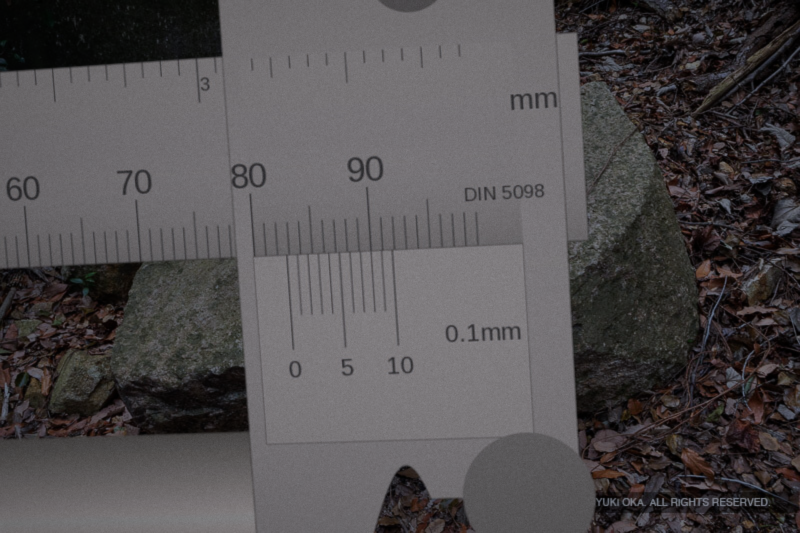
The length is 82.8 mm
